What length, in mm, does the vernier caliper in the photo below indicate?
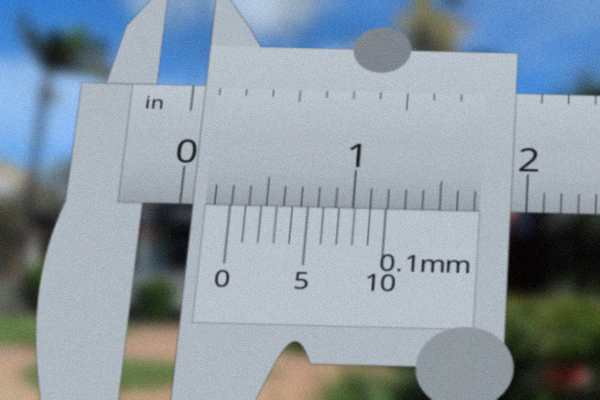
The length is 2.9 mm
